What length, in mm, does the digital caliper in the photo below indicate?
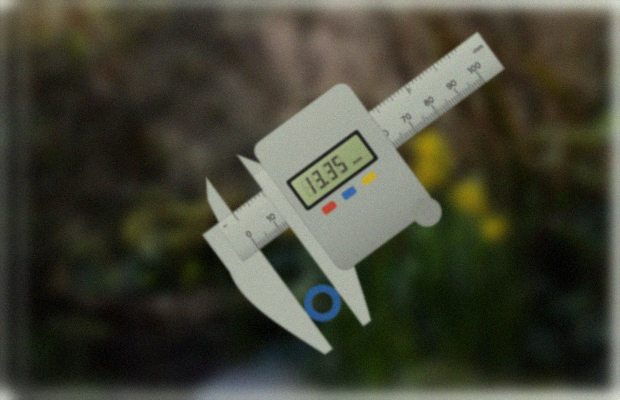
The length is 13.35 mm
